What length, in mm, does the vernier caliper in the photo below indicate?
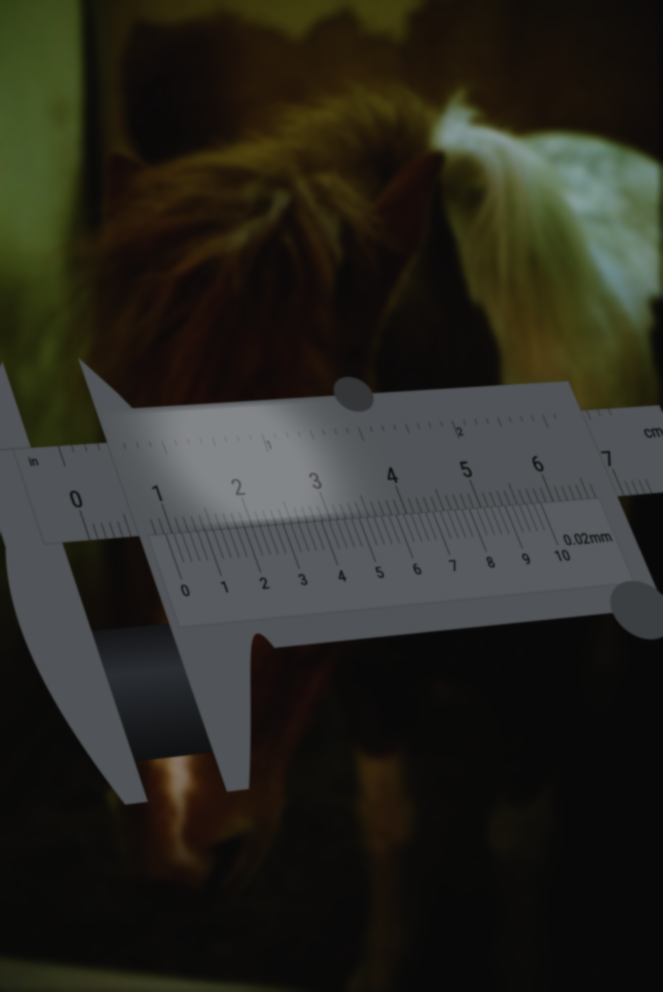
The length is 9.2 mm
